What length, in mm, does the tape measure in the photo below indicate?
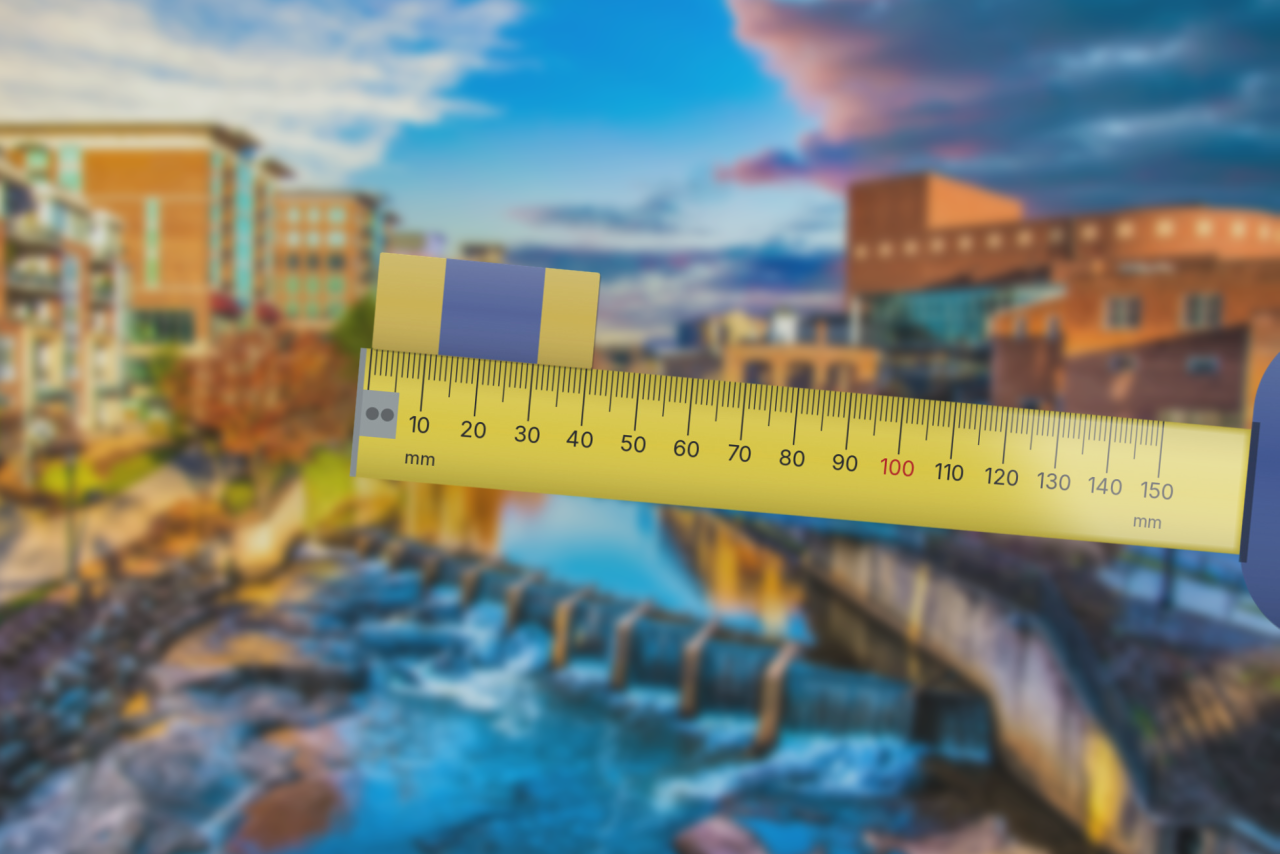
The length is 41 mm
